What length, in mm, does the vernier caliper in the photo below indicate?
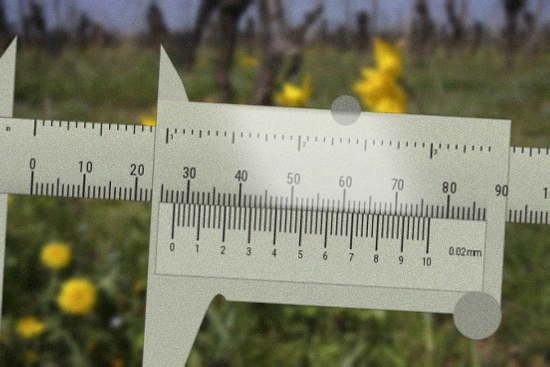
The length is 27.5 mm
